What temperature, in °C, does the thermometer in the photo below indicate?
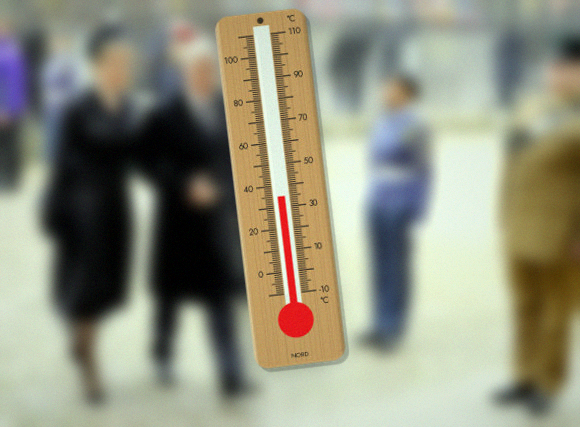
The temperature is 35 °C
